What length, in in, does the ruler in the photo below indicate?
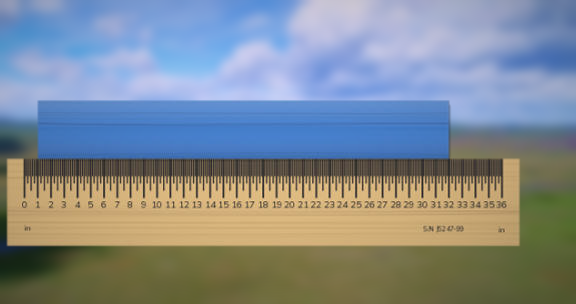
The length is 31 in
